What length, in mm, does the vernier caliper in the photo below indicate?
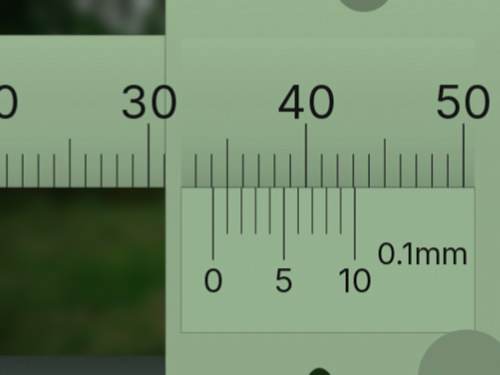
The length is 34.1 mm
